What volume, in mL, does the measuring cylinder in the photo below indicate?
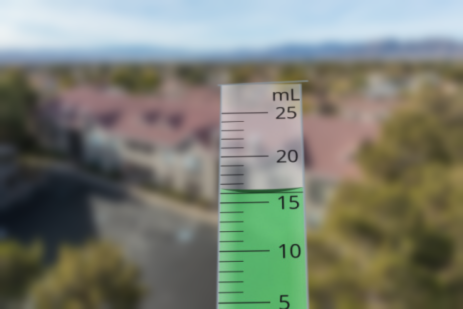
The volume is 16 mL
